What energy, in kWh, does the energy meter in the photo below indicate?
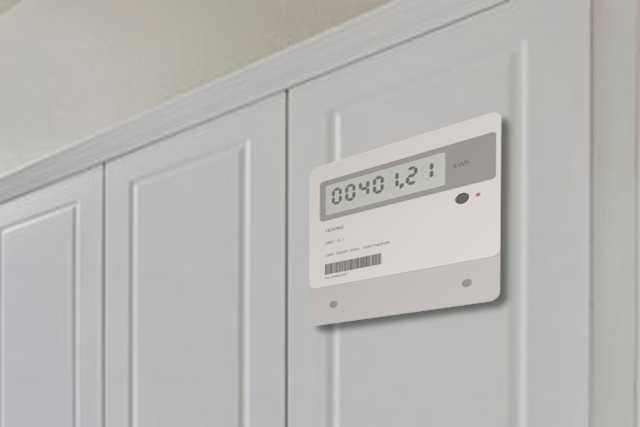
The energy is 401.21 kWh
